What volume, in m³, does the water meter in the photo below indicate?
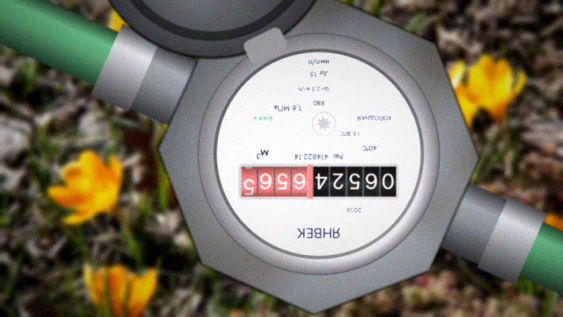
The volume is 6524.6565 m³
